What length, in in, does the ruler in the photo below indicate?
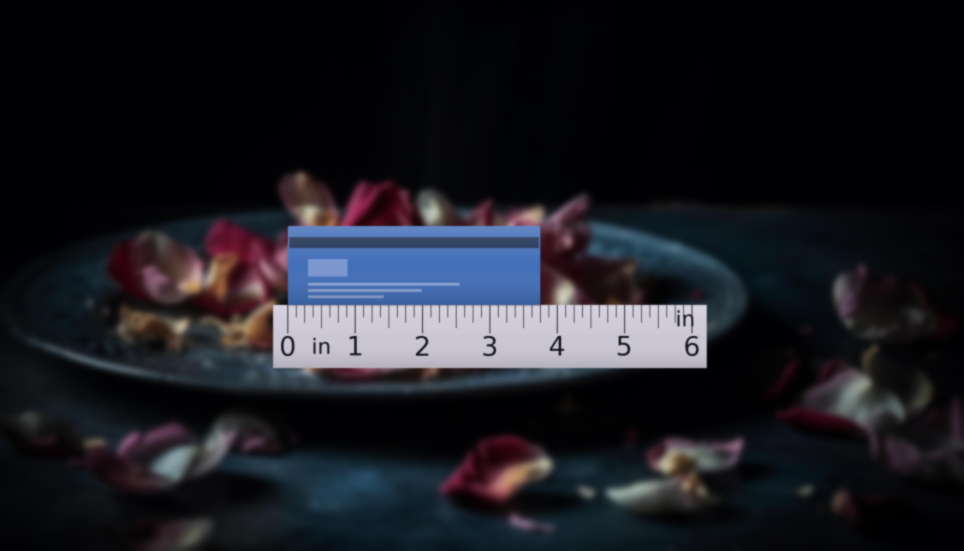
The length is 3.75 in
